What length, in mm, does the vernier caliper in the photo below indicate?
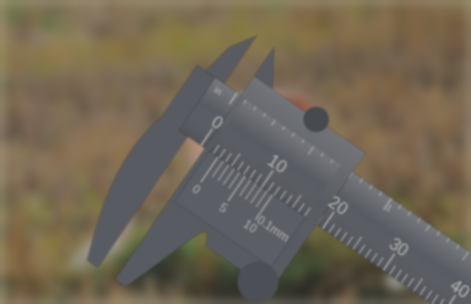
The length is 2.8 mm
